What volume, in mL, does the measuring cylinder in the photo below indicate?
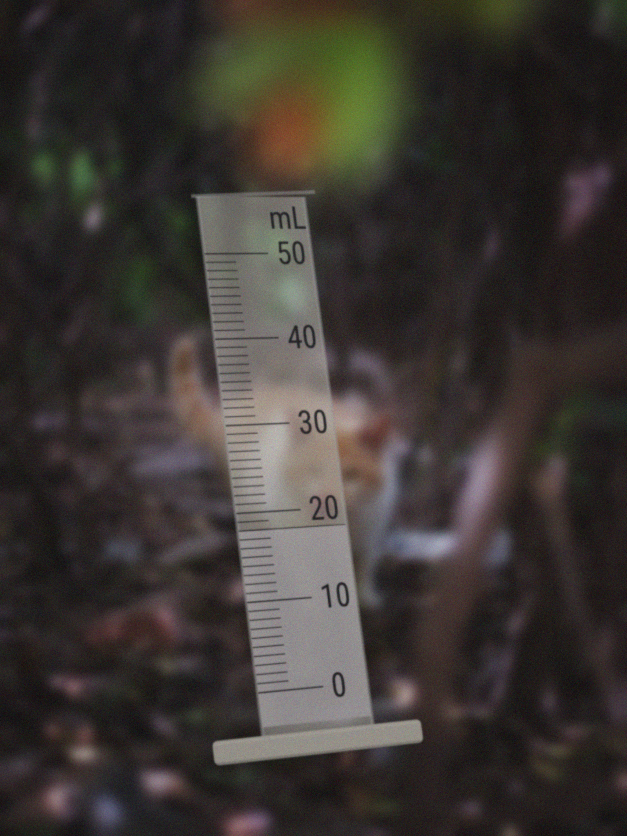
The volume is 18 mL
